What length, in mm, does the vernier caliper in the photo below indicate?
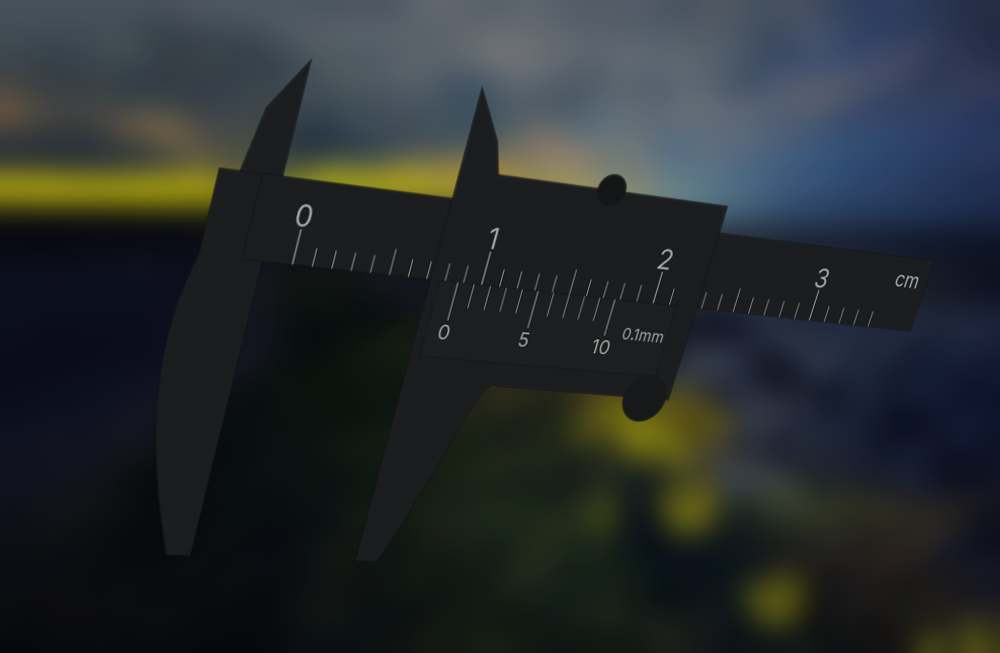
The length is 8.7 mm
